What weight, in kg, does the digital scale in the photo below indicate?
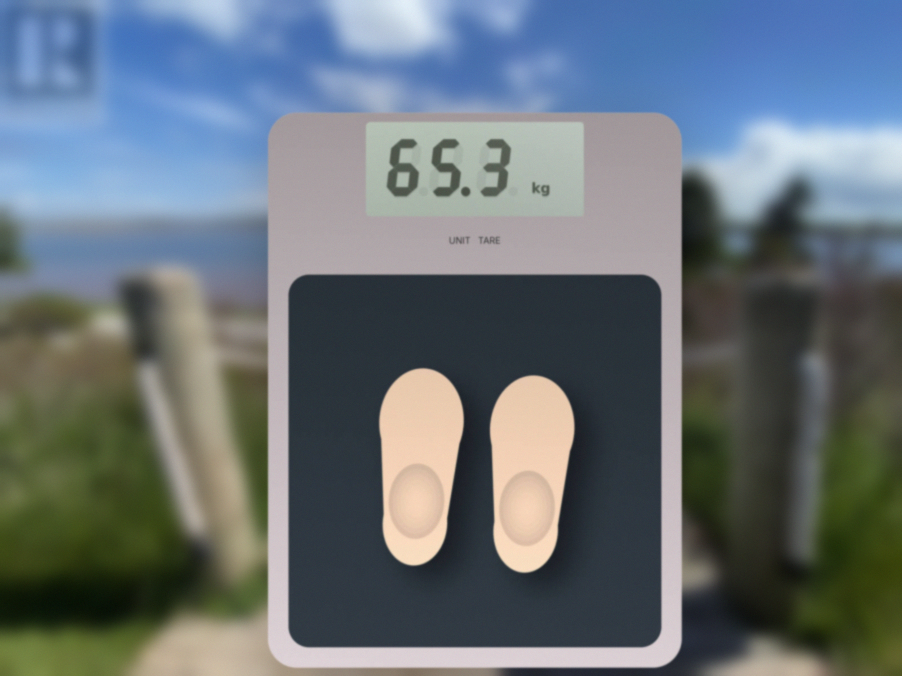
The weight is 65.3 kg
